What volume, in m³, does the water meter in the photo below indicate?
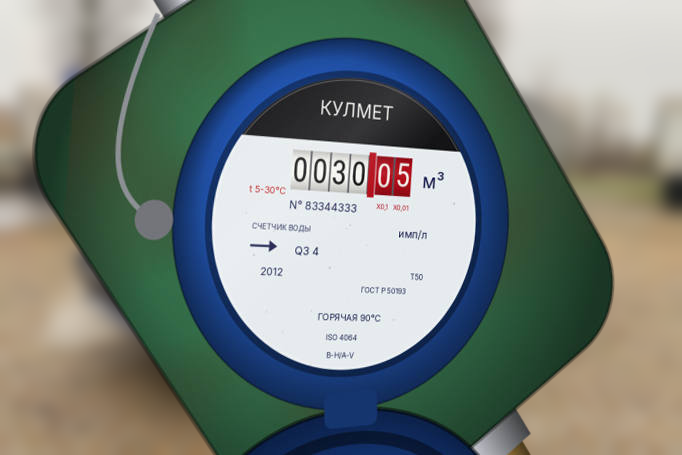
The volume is 30.05 m³
